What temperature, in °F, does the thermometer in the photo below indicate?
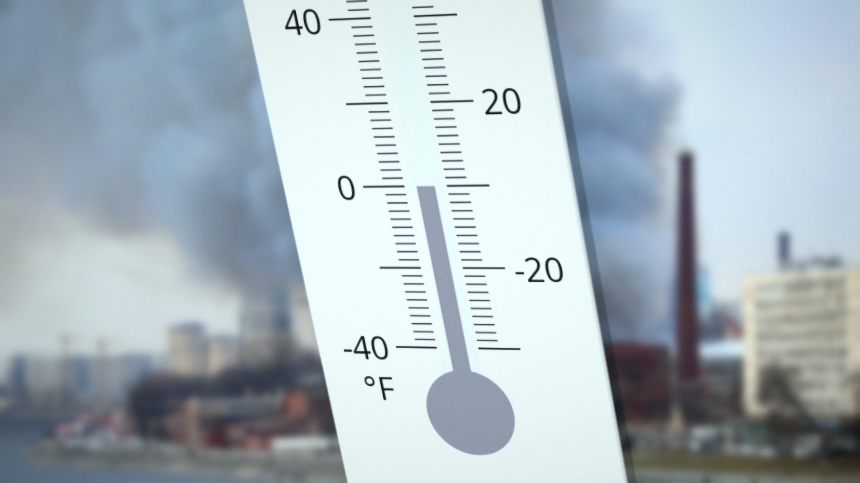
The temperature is 0 °F
